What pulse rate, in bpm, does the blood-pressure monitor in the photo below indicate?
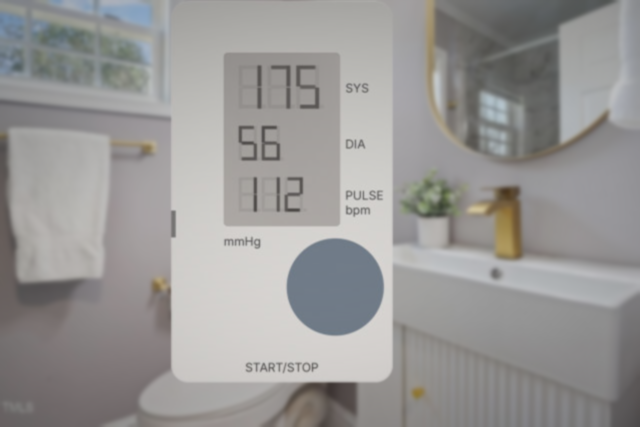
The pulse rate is 112 bpm
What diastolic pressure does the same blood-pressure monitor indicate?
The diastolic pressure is 56 mmHg
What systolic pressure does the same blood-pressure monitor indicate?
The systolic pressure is 175 mmHg
